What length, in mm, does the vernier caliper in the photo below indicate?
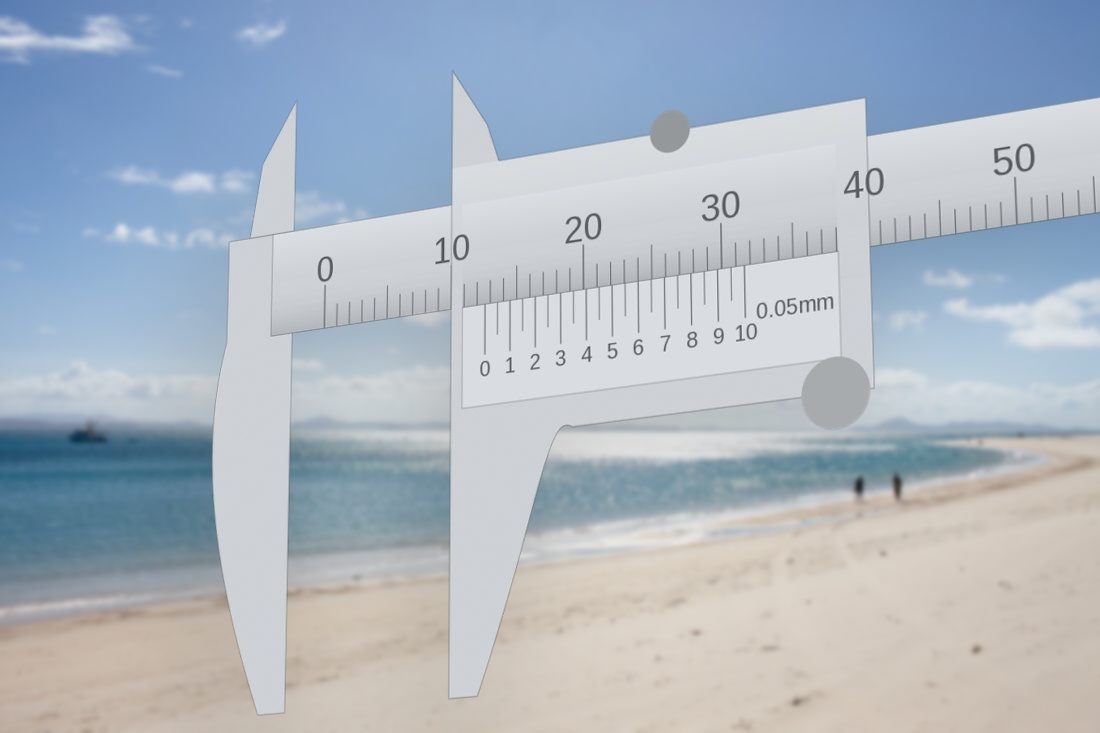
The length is 12.6 mm
